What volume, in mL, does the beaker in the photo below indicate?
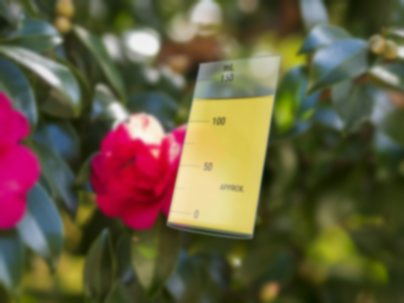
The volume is 125 mL
